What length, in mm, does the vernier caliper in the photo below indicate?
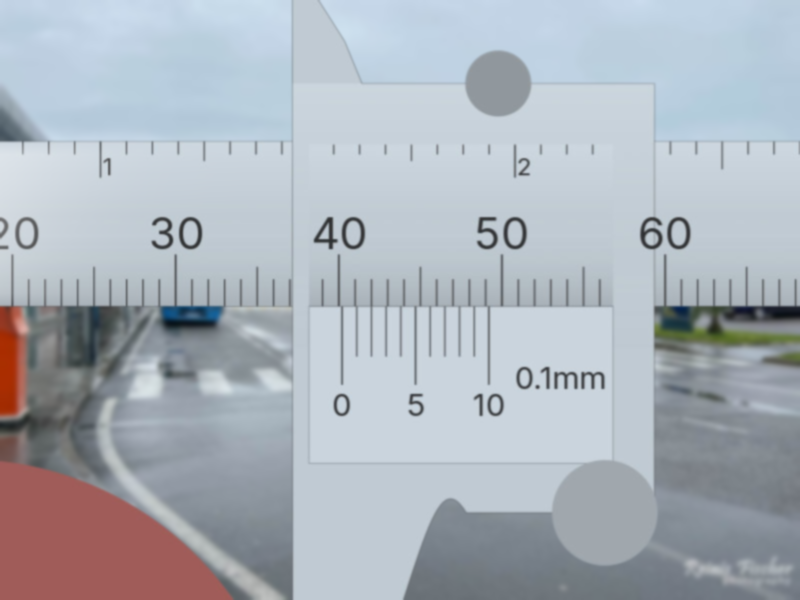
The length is 40.2 mm
